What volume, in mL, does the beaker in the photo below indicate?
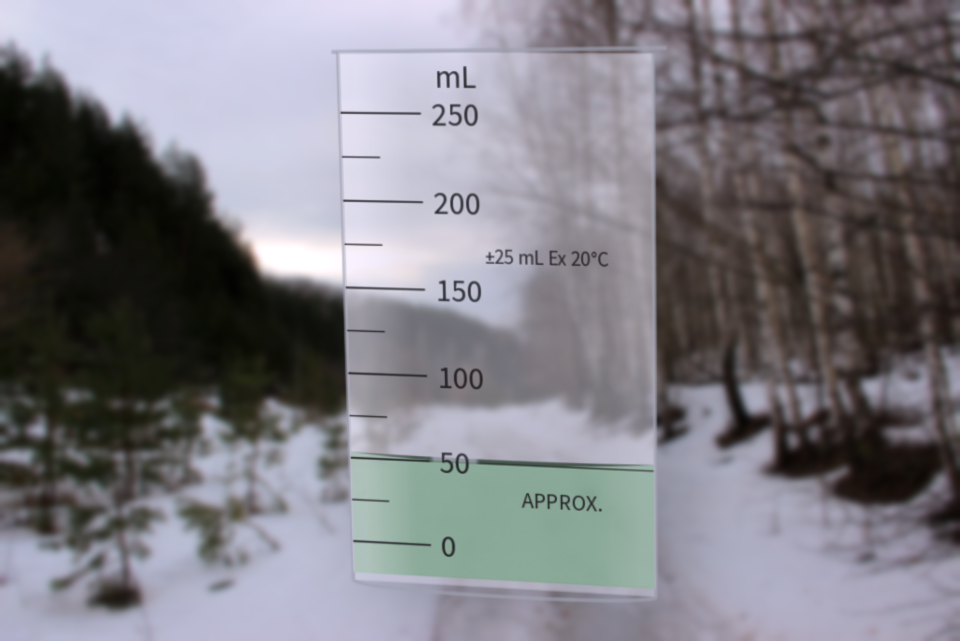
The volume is 50 mL
